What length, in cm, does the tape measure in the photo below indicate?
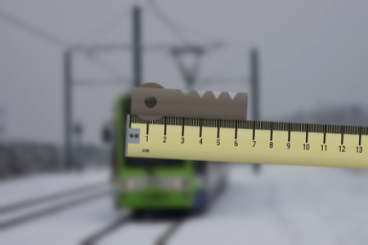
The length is 6.5 cm
